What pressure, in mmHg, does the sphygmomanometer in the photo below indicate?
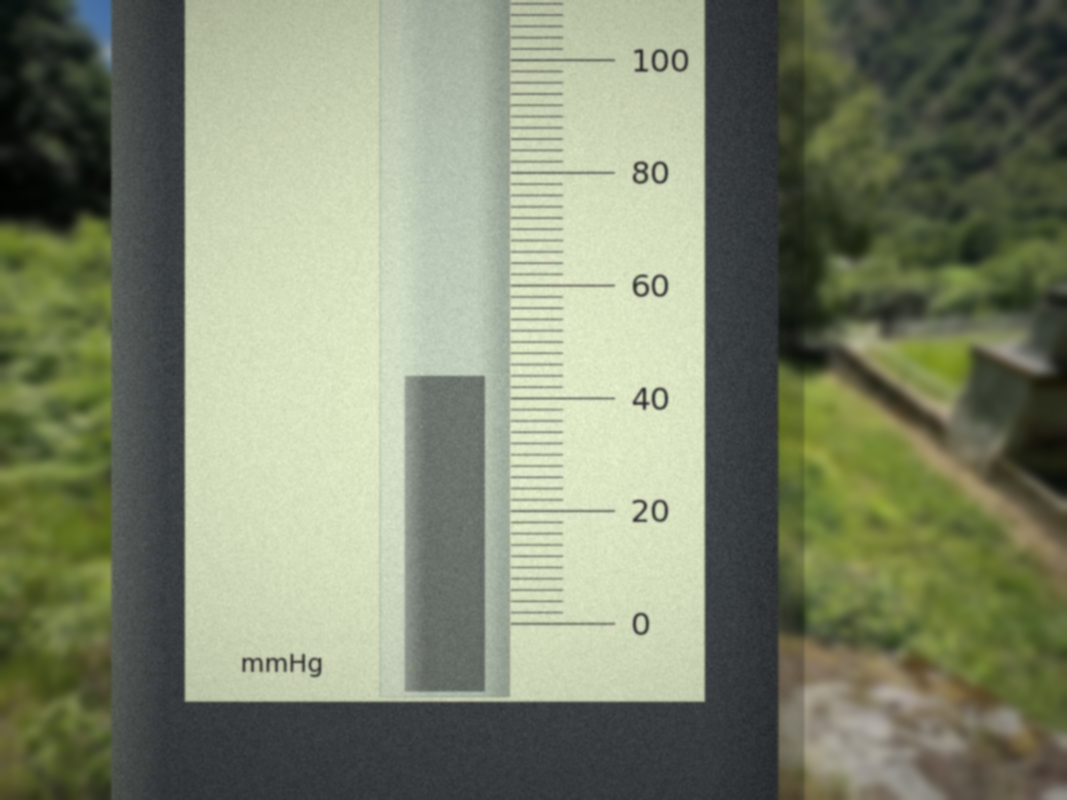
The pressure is 44 mmHg
